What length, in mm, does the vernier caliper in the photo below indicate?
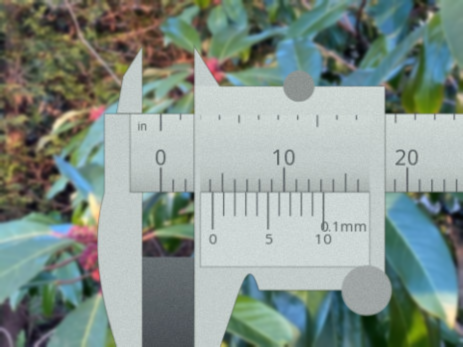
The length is 4.2 mm
